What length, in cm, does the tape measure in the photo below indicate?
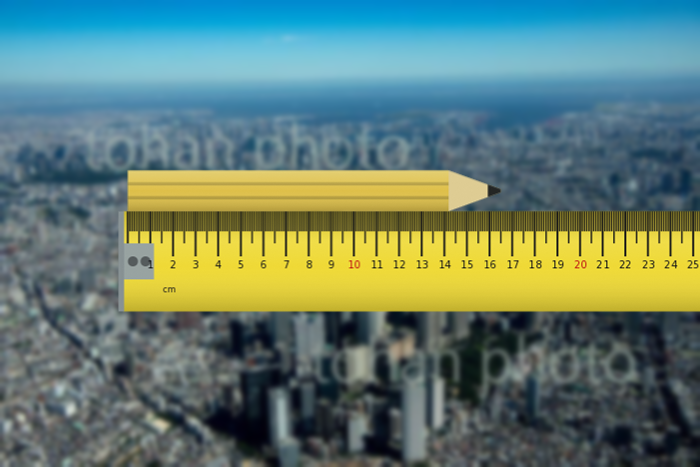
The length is 16.5 cm
